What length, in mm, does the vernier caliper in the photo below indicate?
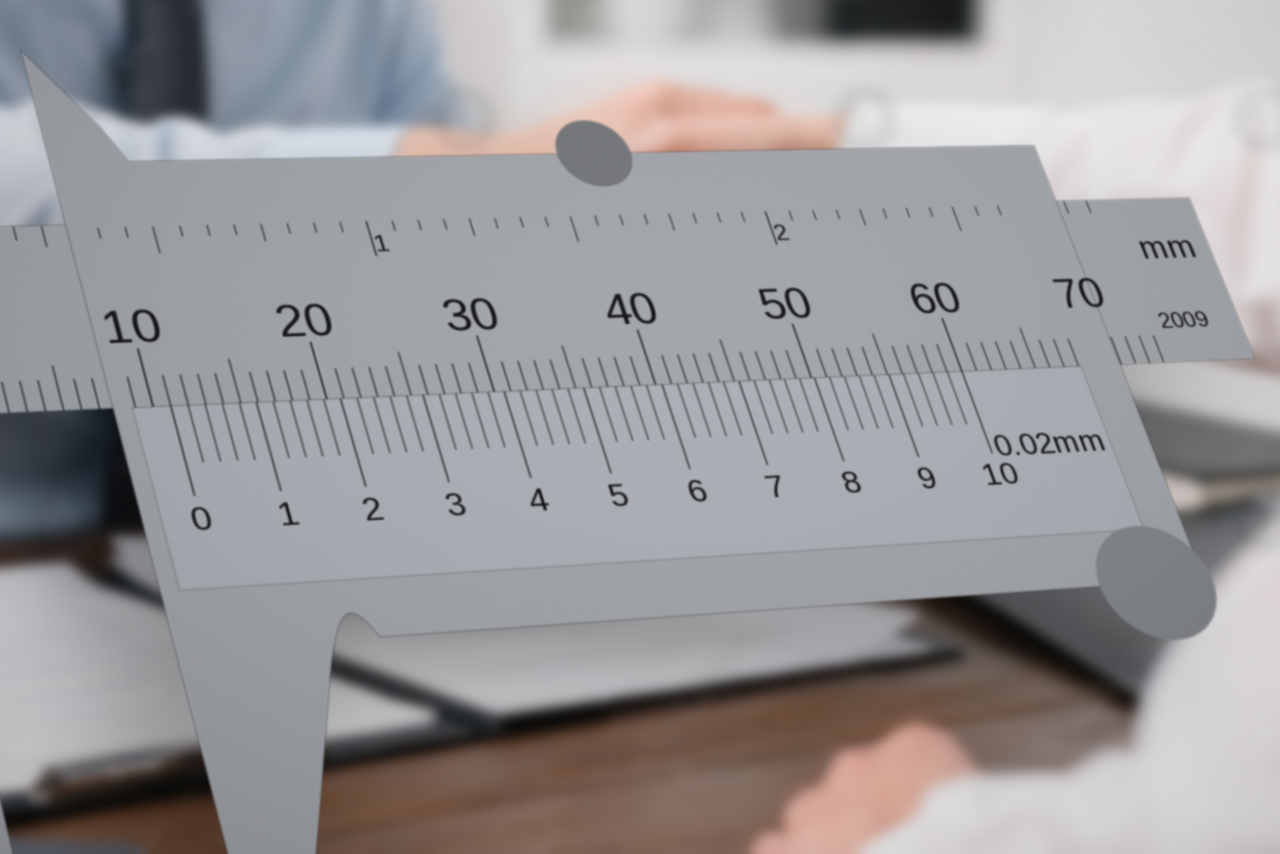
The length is 11.0 mm
